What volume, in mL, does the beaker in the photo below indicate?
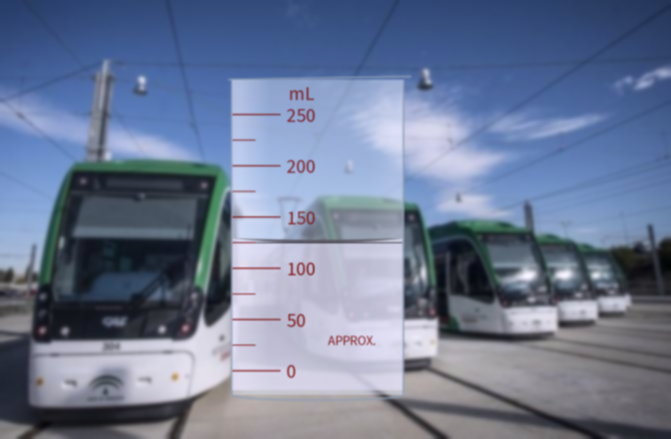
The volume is 125 mL
